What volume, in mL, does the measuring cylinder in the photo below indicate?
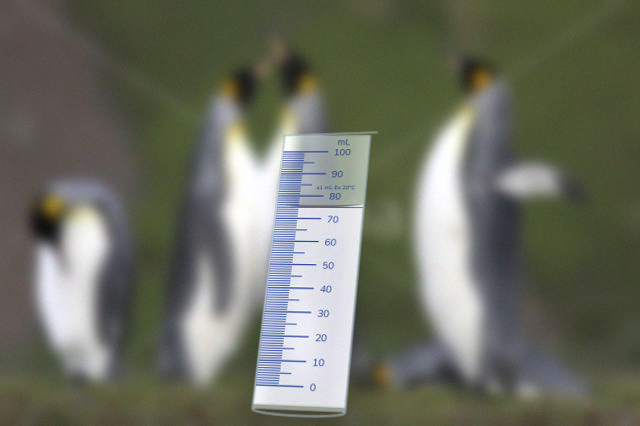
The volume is 75 mL
